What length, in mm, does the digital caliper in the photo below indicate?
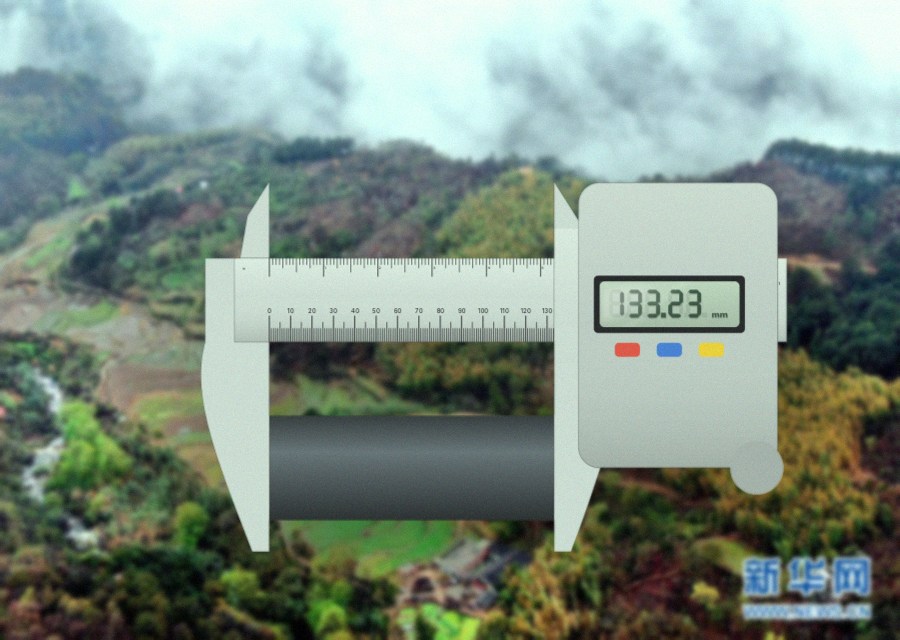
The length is 133.23 mm
